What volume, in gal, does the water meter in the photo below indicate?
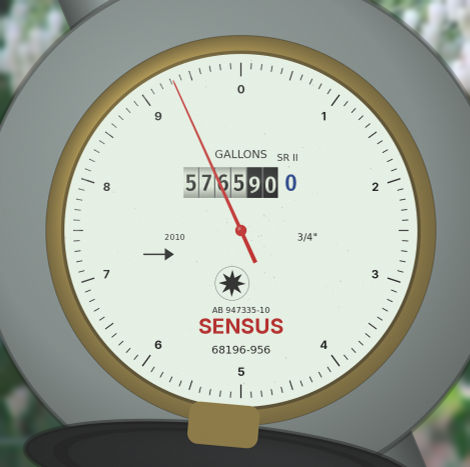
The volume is 5765899.3 gal
